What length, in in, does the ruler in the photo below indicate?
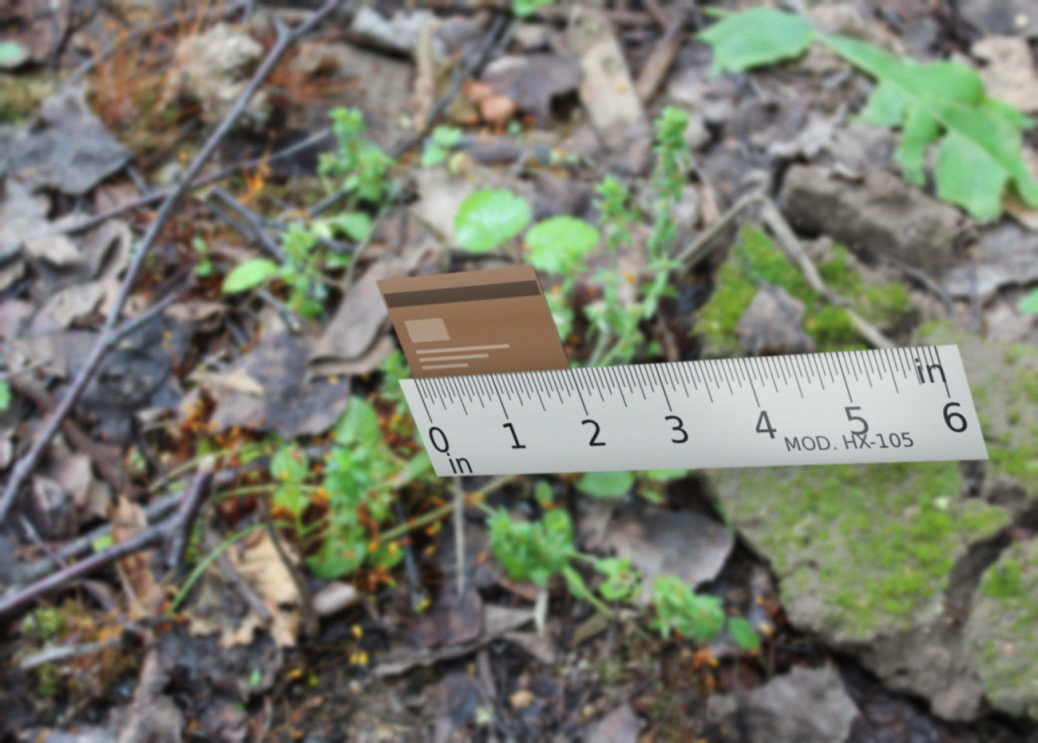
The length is 2 in
